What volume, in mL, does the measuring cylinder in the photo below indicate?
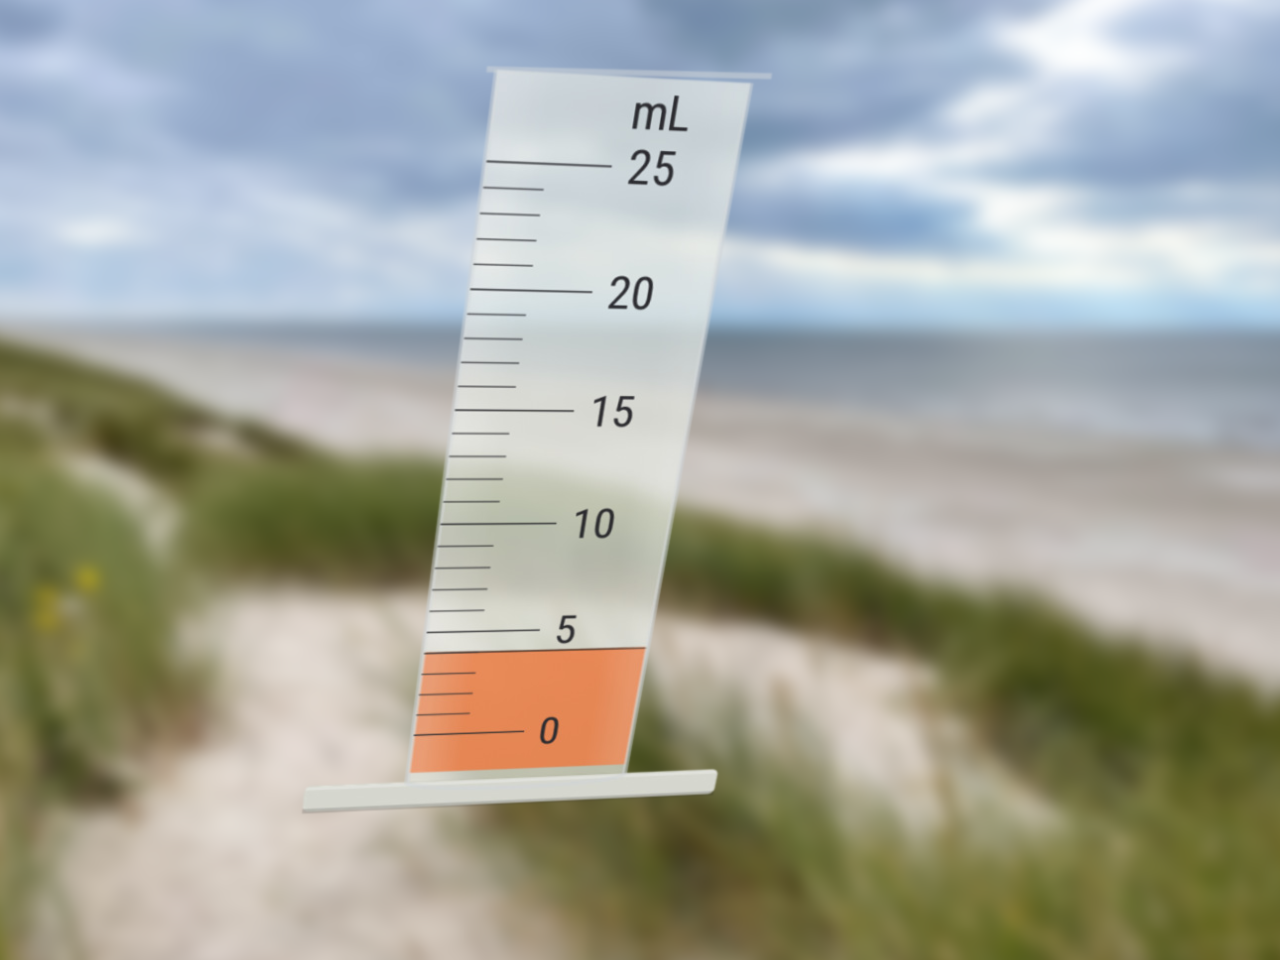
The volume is 4 mL
